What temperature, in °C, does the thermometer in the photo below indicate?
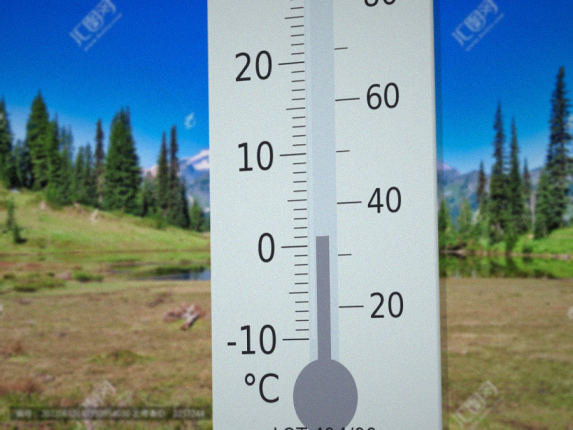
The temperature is 1 °C
